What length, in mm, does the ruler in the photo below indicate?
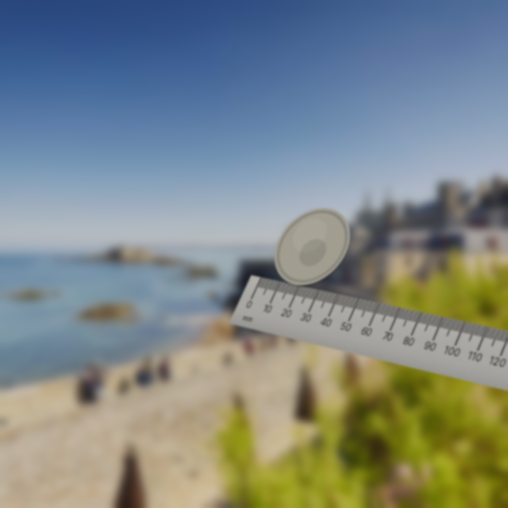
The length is 35 mm
